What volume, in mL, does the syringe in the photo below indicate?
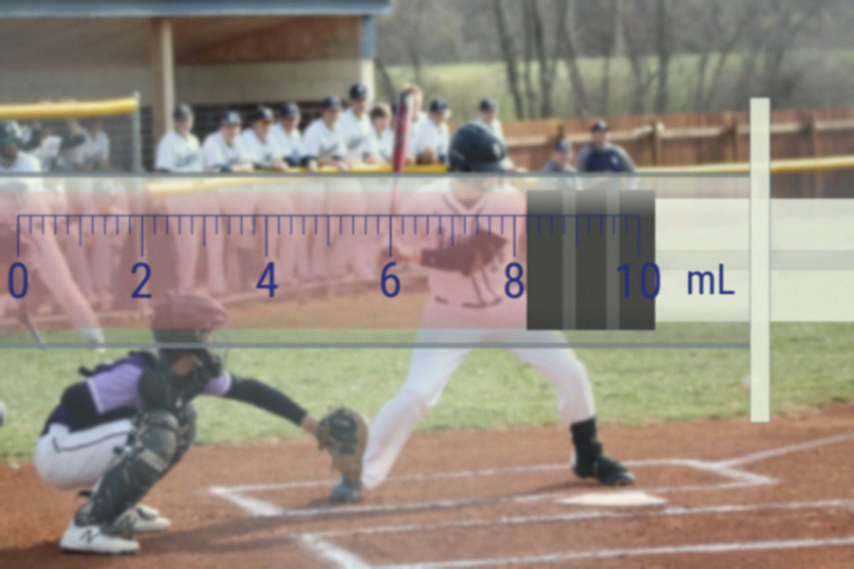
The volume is 8.2 mL
